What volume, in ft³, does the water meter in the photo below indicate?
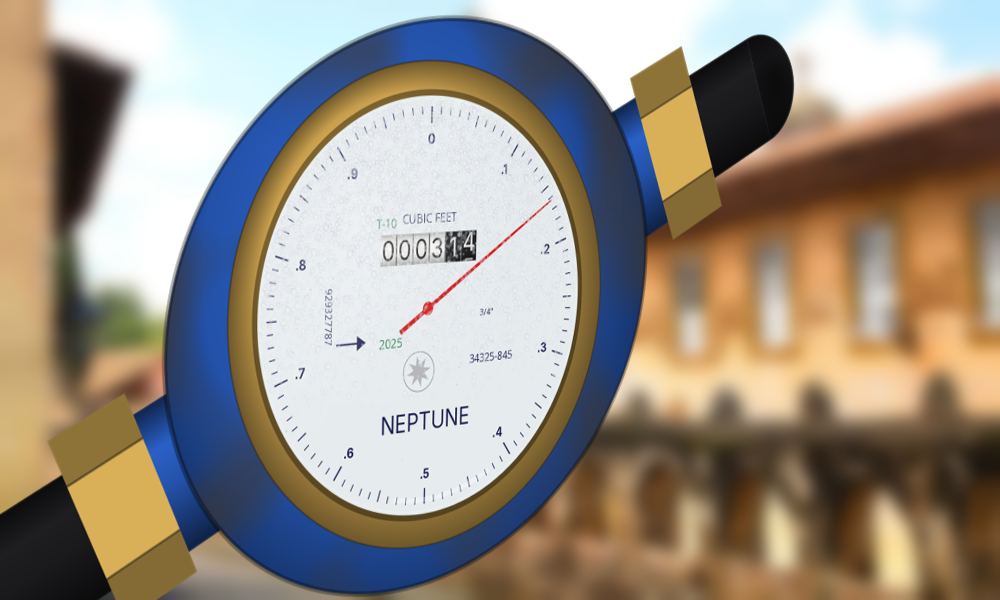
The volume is 314.16 ft³
